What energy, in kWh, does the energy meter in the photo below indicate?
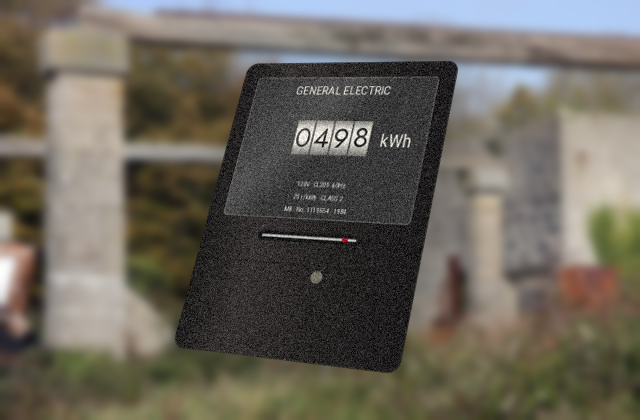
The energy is 498 kWh
